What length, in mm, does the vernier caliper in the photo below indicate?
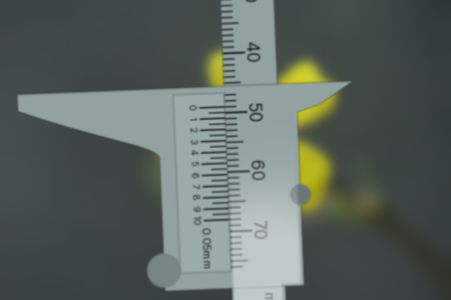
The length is 49.0 mm
